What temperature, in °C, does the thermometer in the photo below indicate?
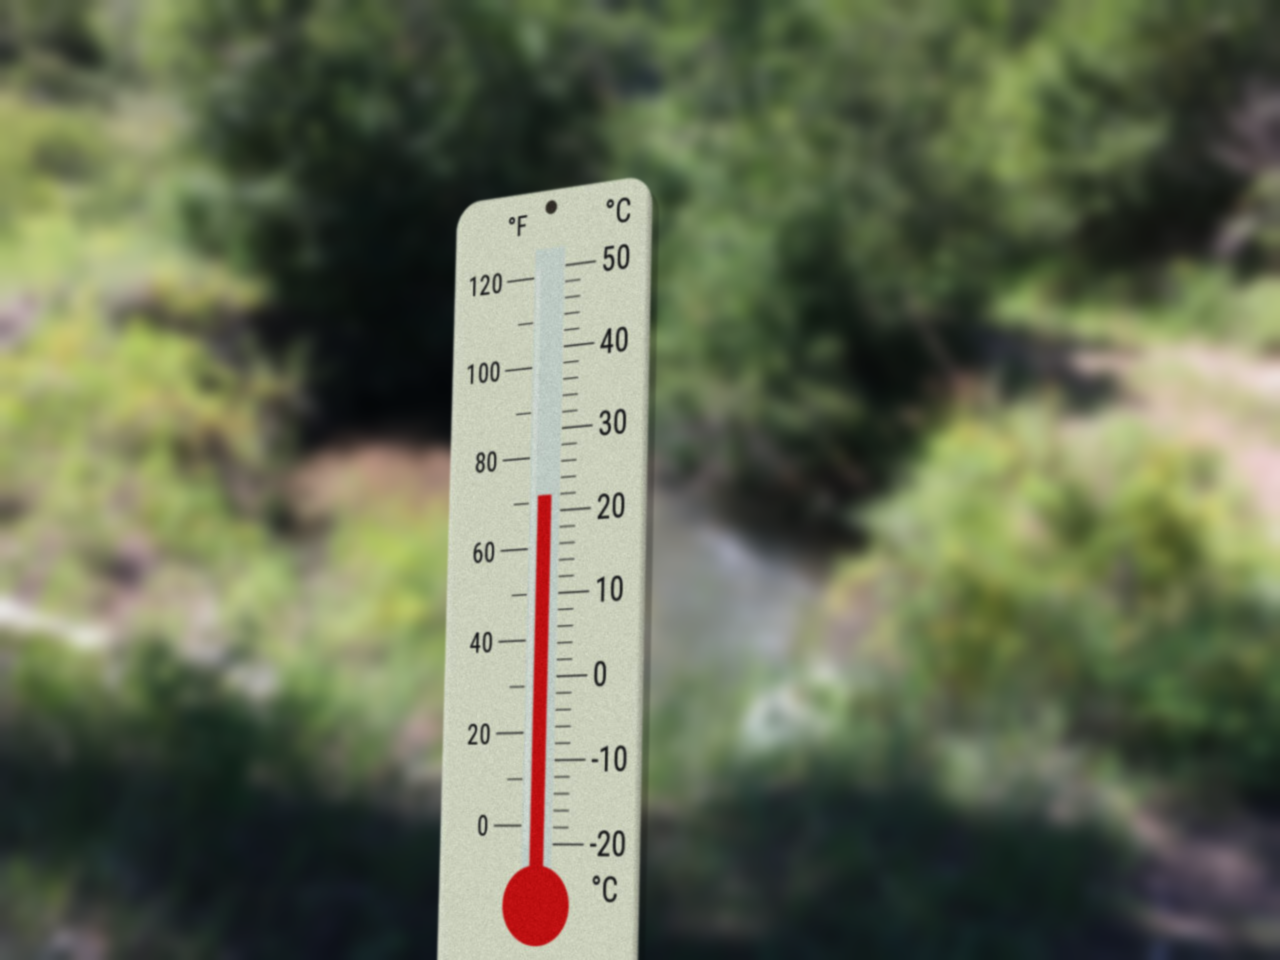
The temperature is 22 °C
